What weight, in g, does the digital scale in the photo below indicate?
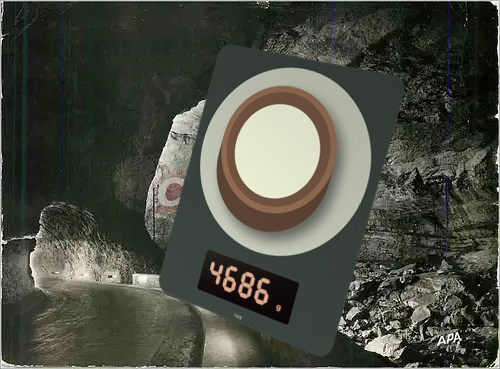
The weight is 4686 g
